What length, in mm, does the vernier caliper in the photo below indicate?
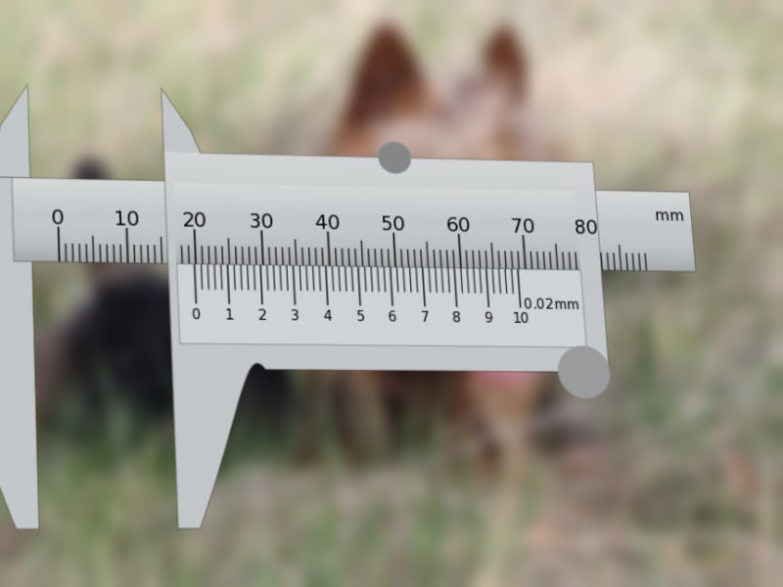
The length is 19.8 mm
